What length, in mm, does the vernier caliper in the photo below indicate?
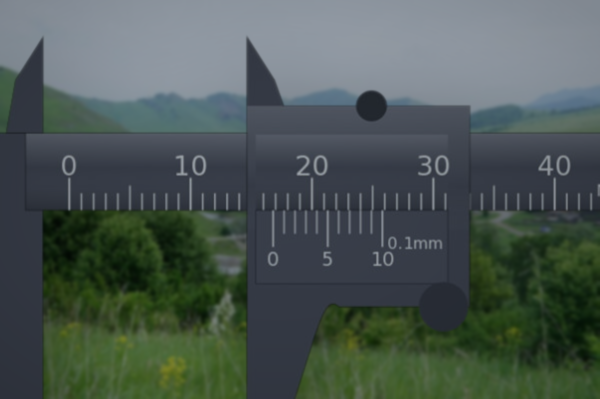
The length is 16.8 mm
